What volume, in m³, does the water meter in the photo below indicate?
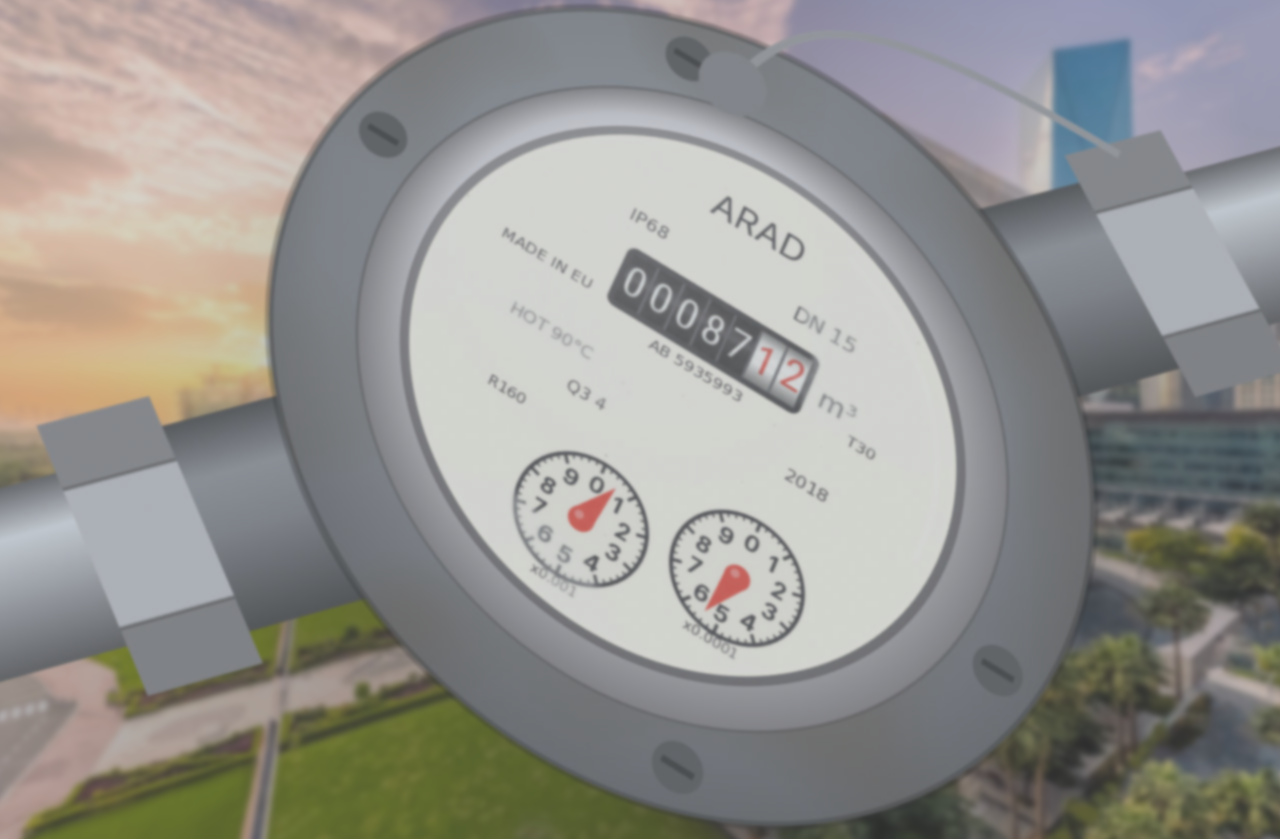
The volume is 87.1205 m³
